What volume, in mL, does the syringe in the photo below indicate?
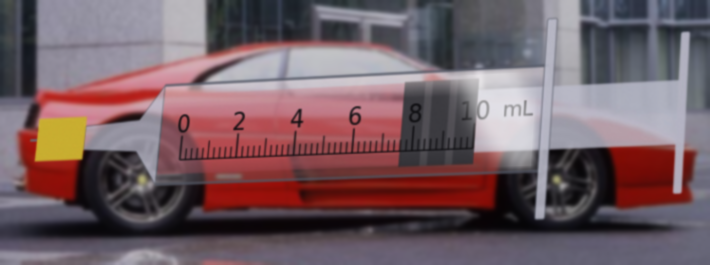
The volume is 7.6 mL
